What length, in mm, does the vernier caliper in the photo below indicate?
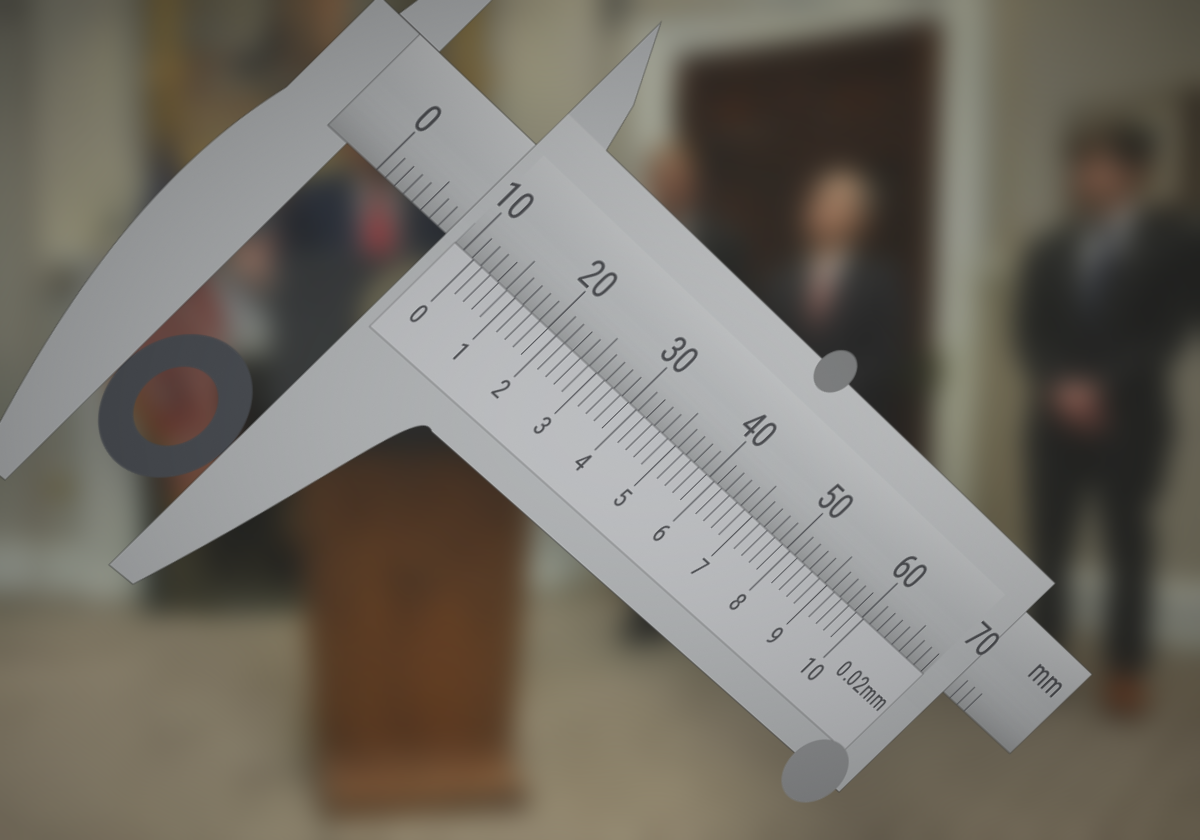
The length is 11.2 mm
